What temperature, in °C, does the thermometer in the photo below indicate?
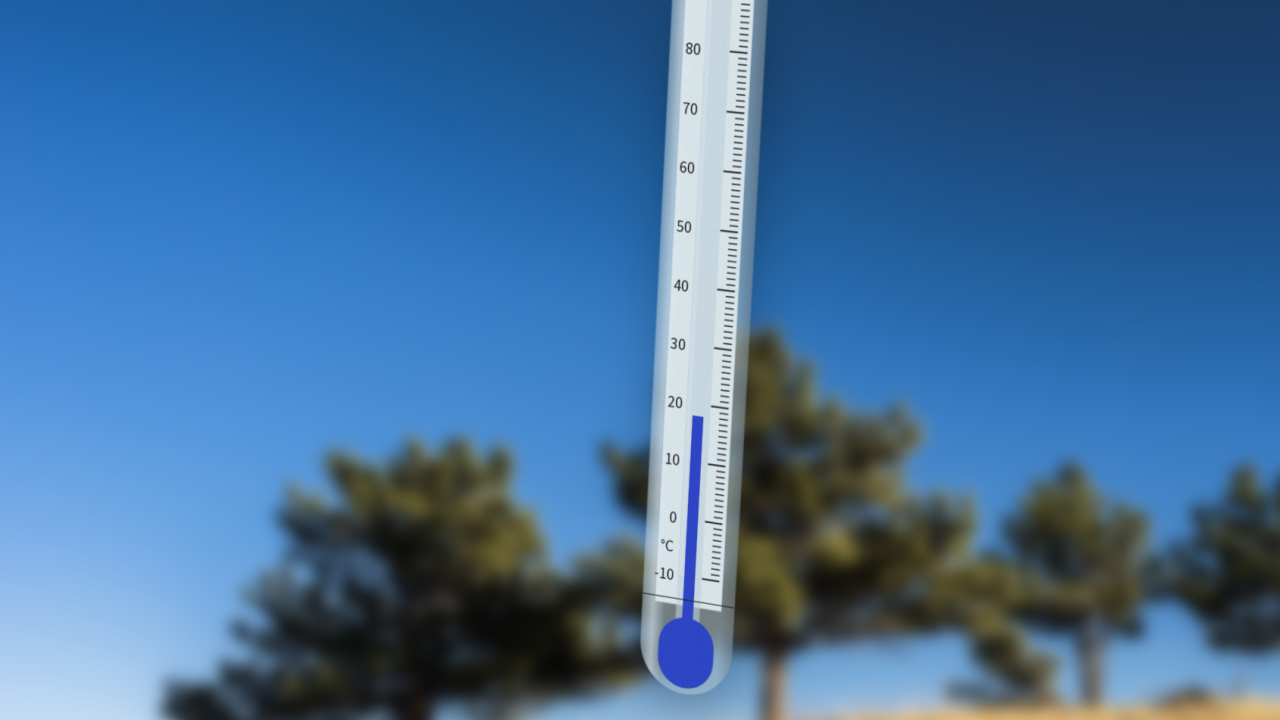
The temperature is 18 °C
